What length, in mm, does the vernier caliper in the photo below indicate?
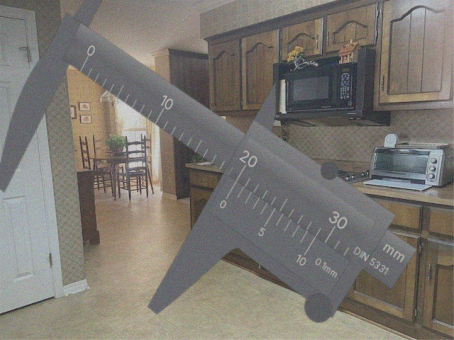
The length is 20.0 mm
